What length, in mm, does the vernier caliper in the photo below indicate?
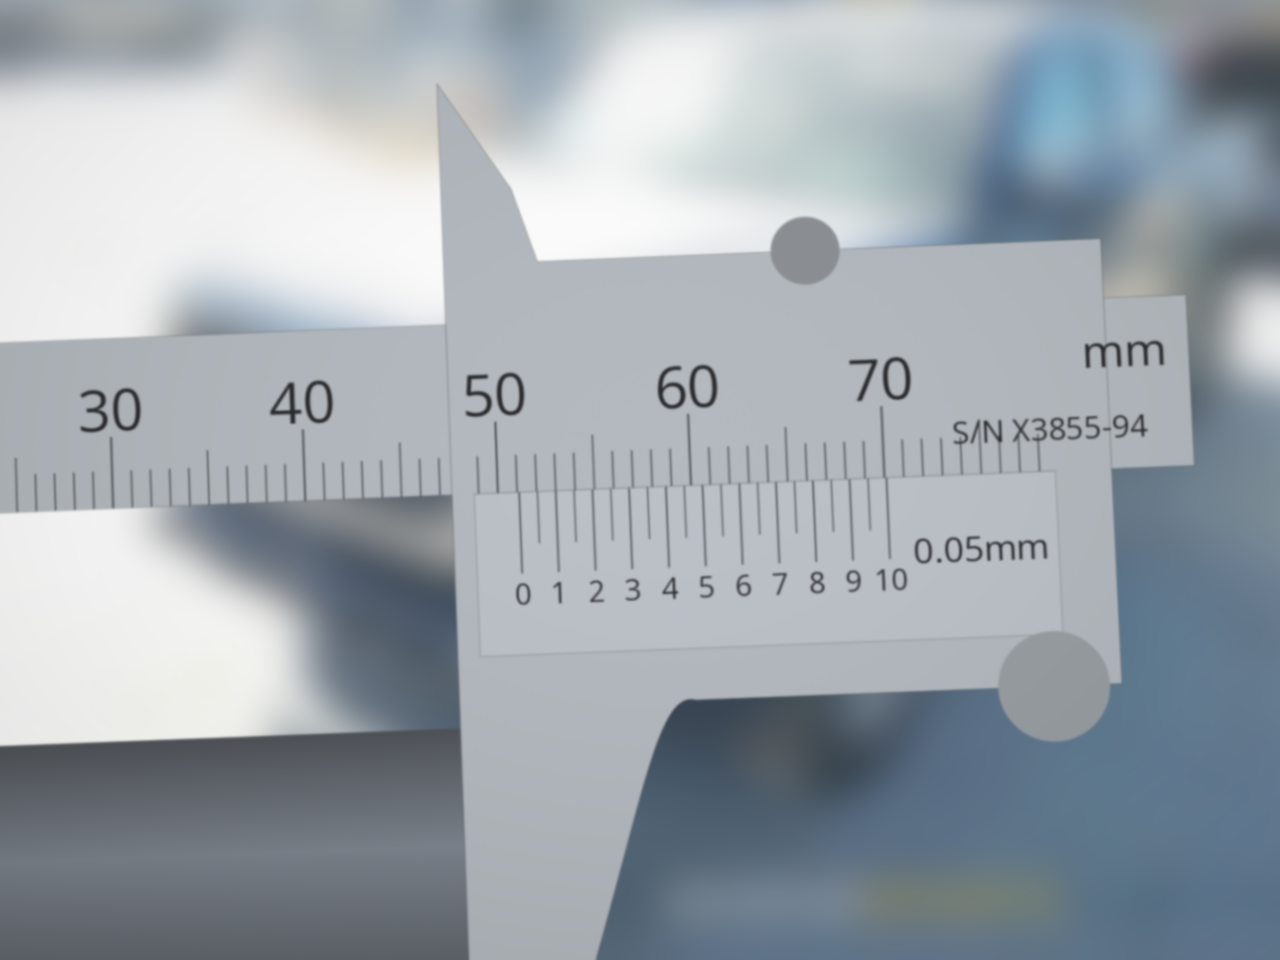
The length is 51.1 mm
